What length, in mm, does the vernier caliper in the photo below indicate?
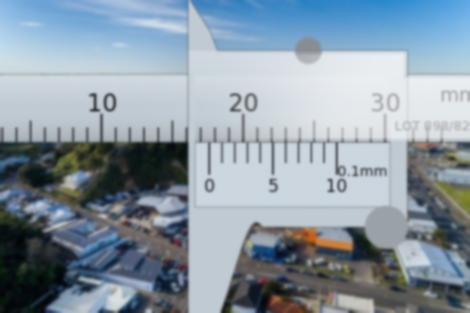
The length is 17.6 mm
